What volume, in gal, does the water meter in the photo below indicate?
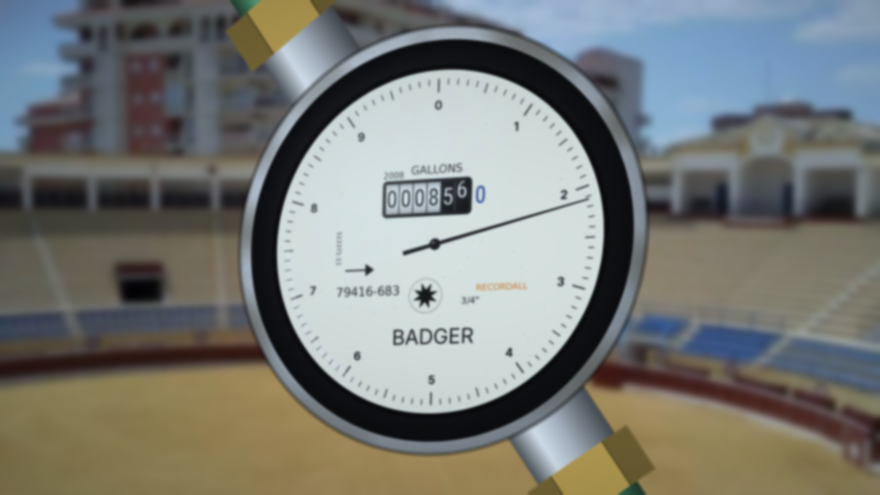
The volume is 8562.1 gal
